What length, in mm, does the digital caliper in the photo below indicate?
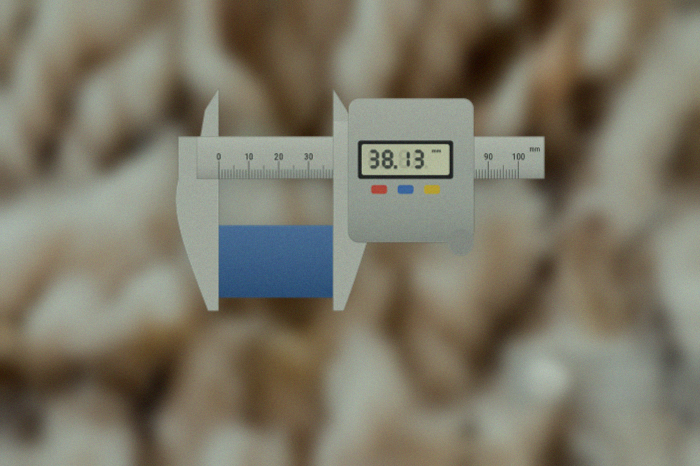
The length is 38.13 mm
